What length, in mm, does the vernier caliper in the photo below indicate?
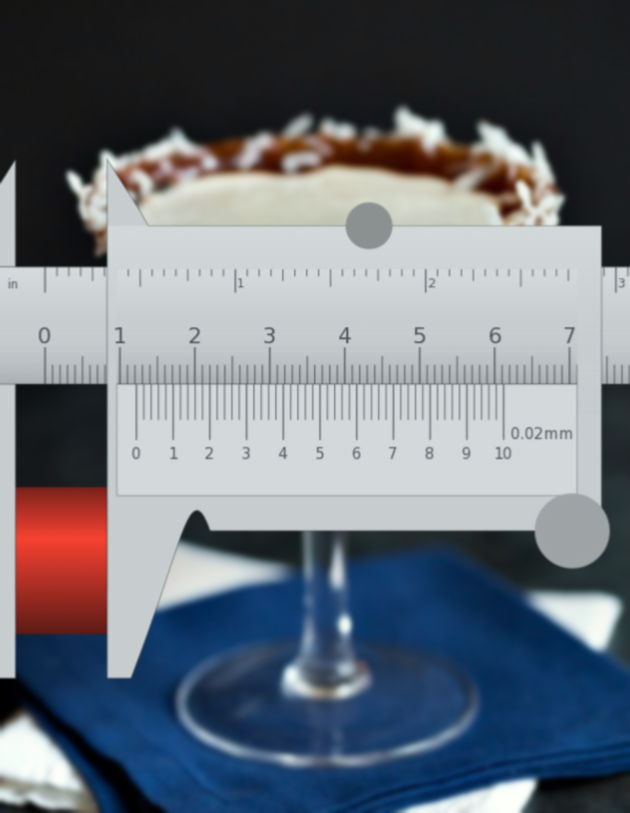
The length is 12.2 mm
